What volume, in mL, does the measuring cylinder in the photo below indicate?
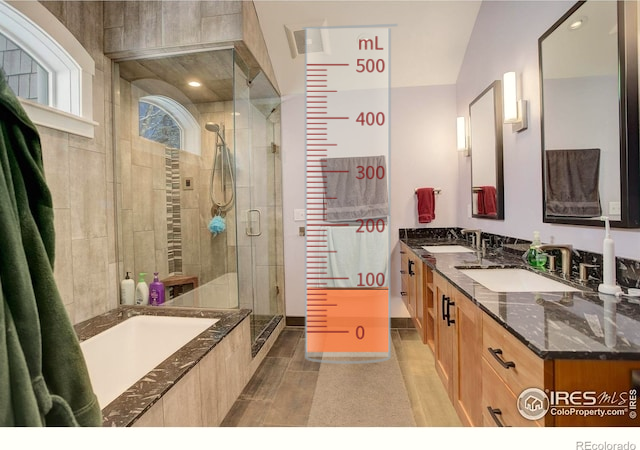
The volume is 80 mL
